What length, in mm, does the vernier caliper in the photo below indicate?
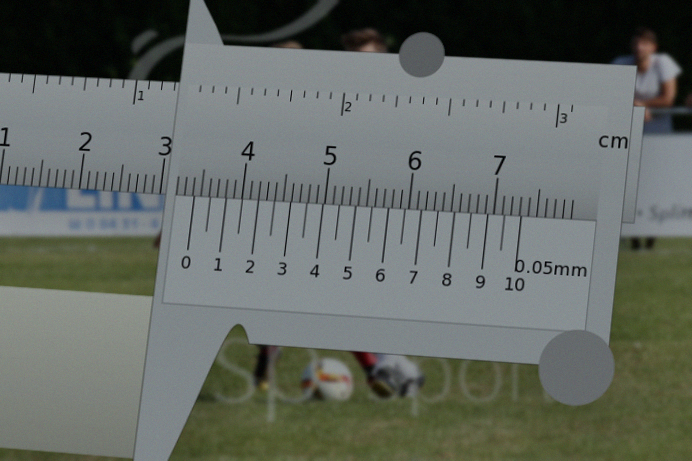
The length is 34.2 mm
